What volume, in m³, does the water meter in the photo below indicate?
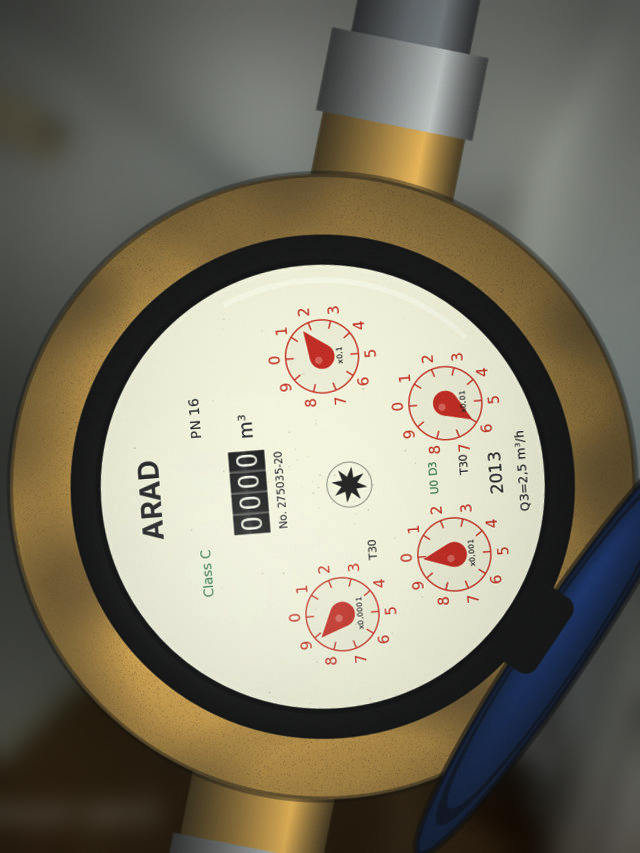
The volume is 0.1598 m³
